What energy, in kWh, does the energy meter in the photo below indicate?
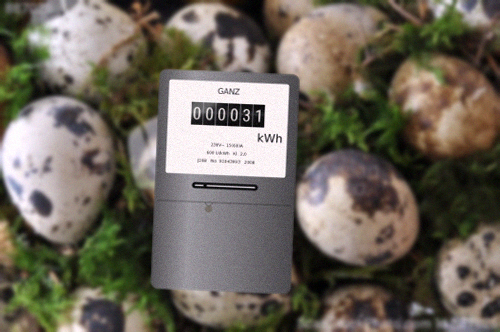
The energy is 31 kWh
